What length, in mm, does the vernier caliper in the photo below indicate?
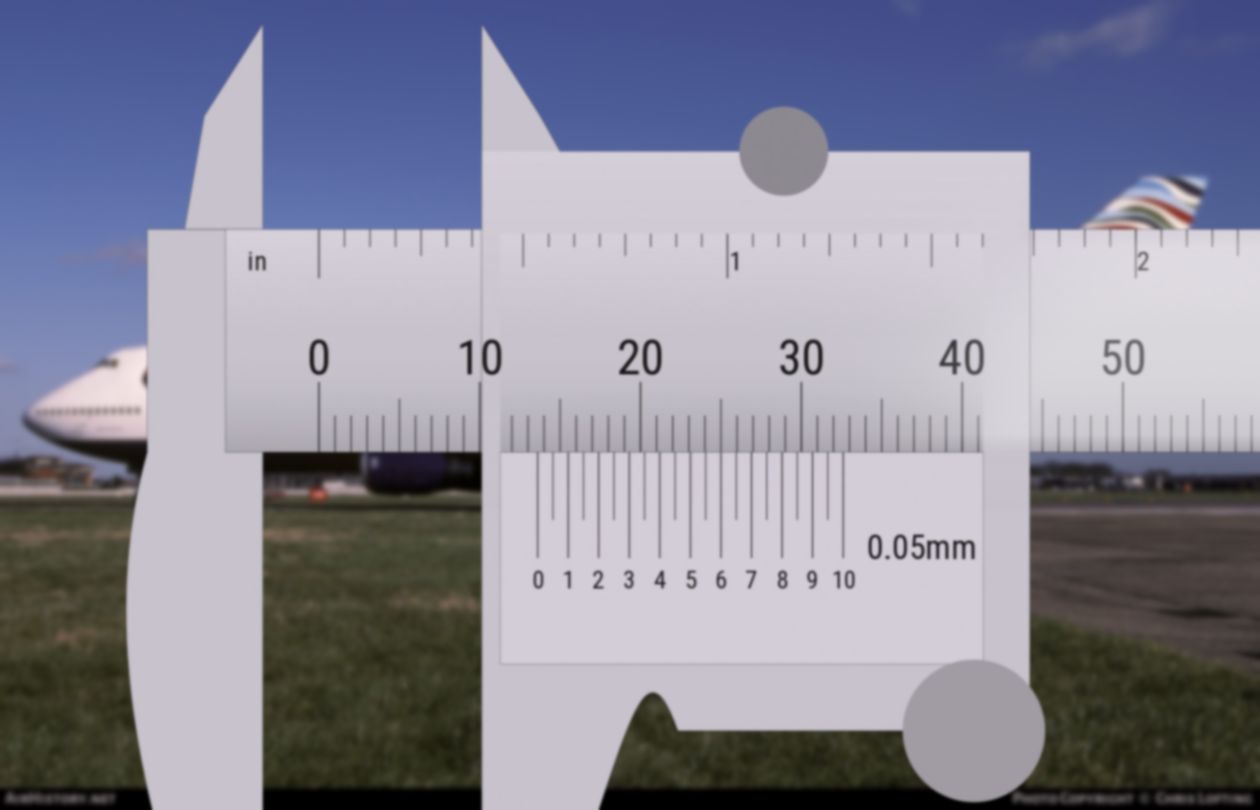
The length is 13.6 mm
